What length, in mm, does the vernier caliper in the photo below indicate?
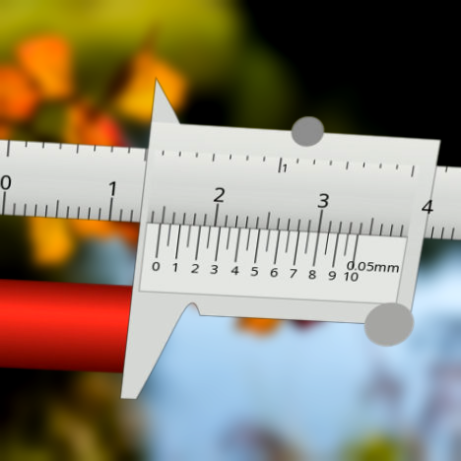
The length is 14.8 mm
